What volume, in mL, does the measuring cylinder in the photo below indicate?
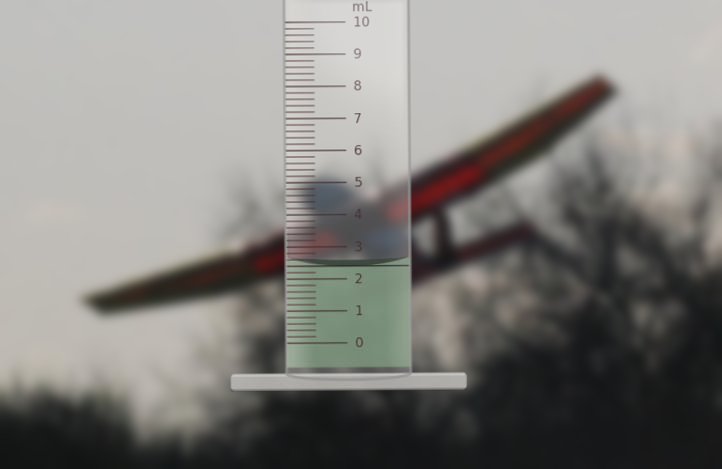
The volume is 2.4 mL
